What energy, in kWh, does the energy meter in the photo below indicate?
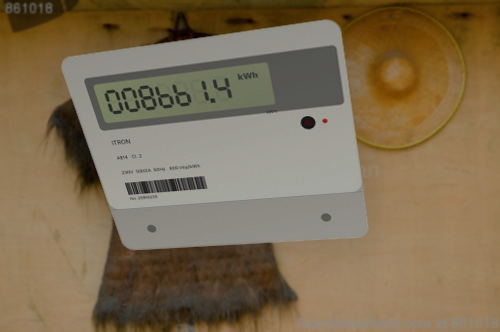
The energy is 8661.4 kWh
